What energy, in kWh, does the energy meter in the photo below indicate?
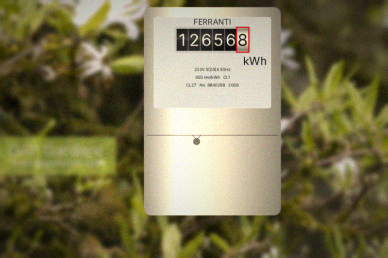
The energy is 12656.8 kWh
